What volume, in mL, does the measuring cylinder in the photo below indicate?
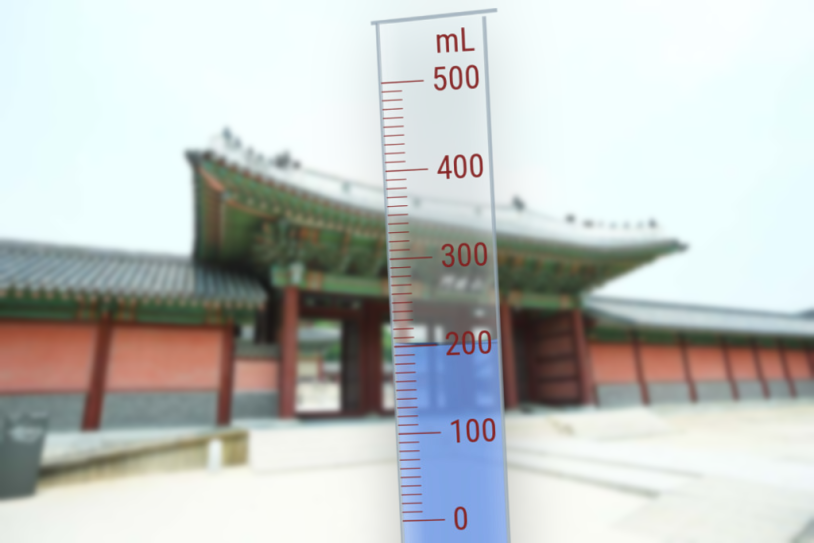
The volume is 200 mL
